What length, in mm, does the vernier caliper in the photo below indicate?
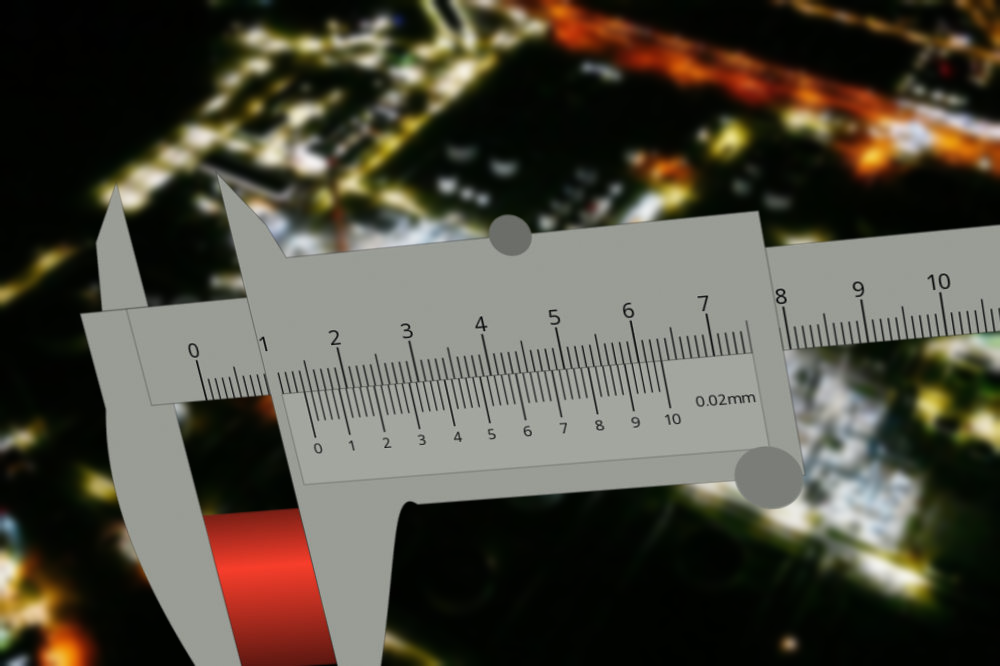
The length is 14.0 mm
